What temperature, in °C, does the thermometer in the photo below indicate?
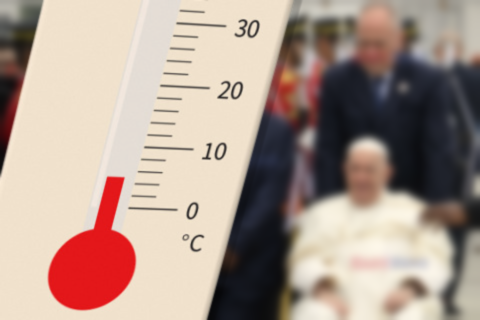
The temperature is 5 °C
